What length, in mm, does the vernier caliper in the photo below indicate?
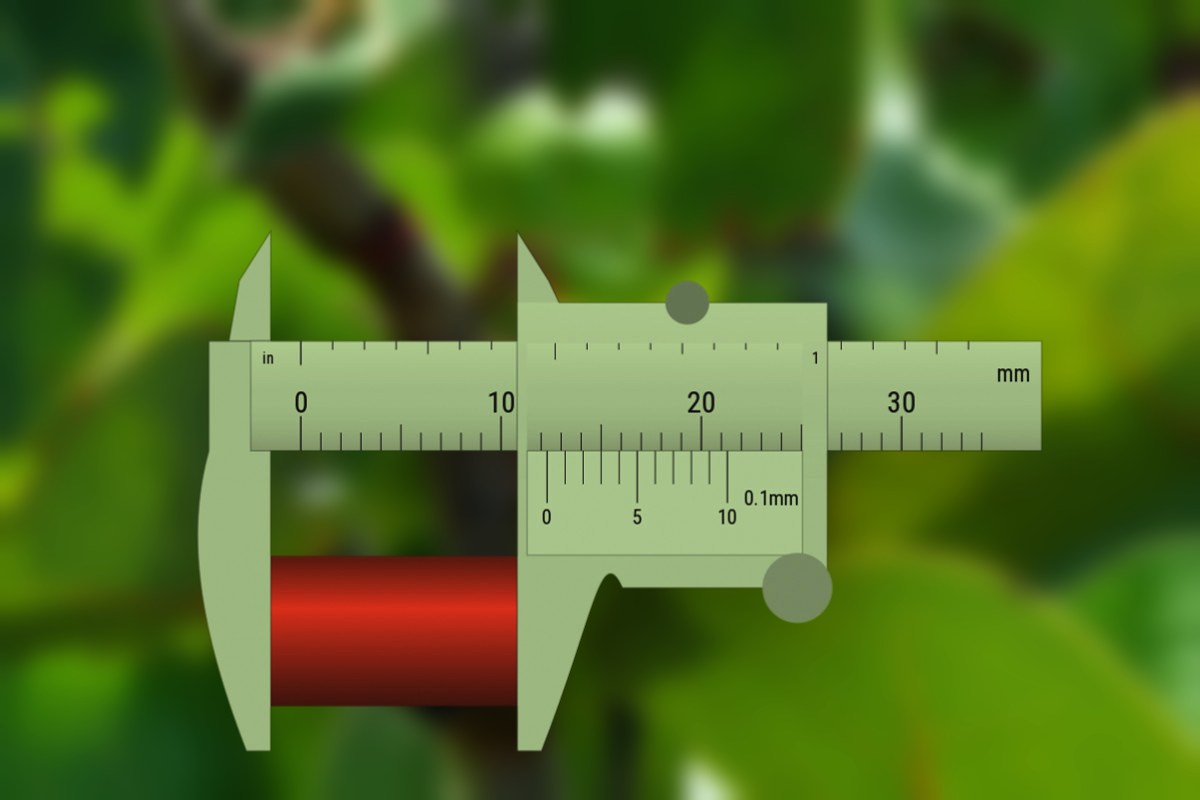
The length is 12.3 mm
